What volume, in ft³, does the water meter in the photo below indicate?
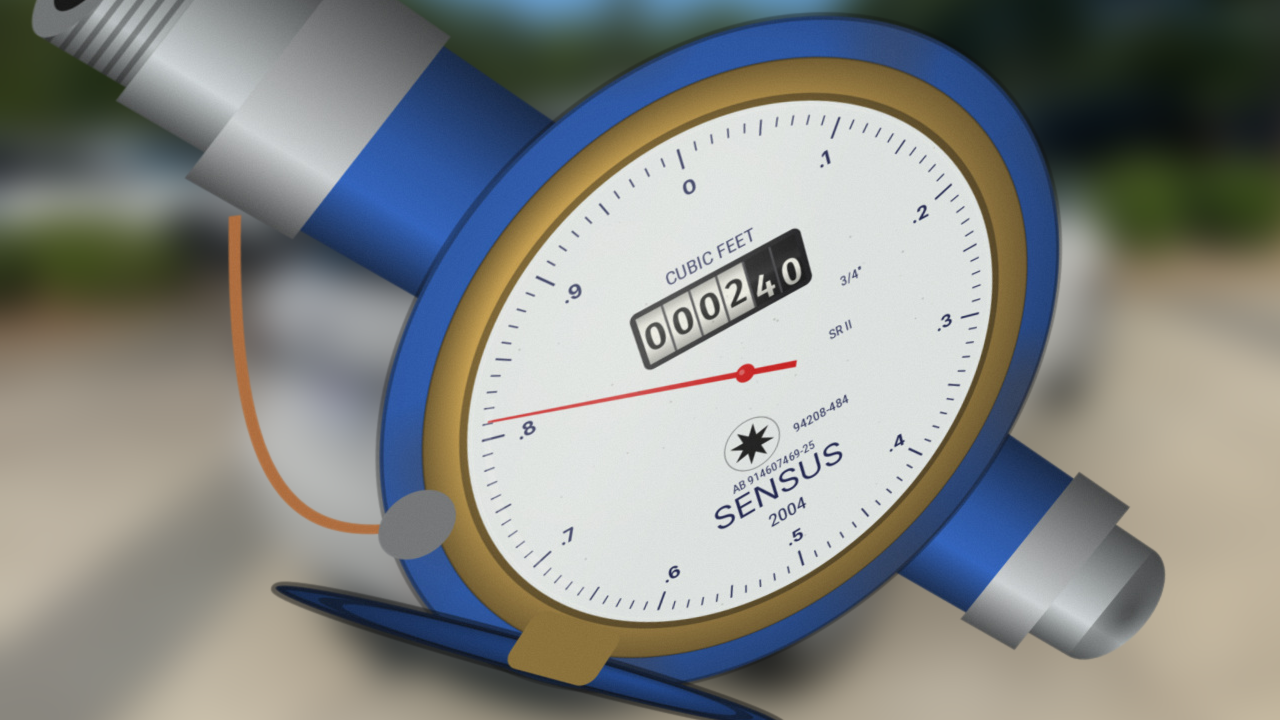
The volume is 239.81 ft³
